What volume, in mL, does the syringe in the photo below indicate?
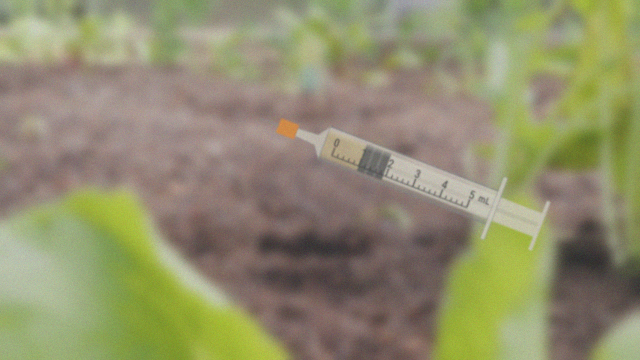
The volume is 1 mL
